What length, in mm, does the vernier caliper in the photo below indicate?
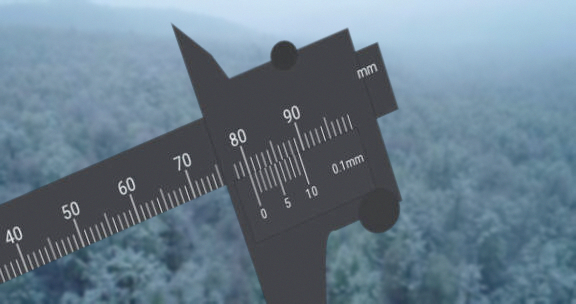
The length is 80.0 mm
